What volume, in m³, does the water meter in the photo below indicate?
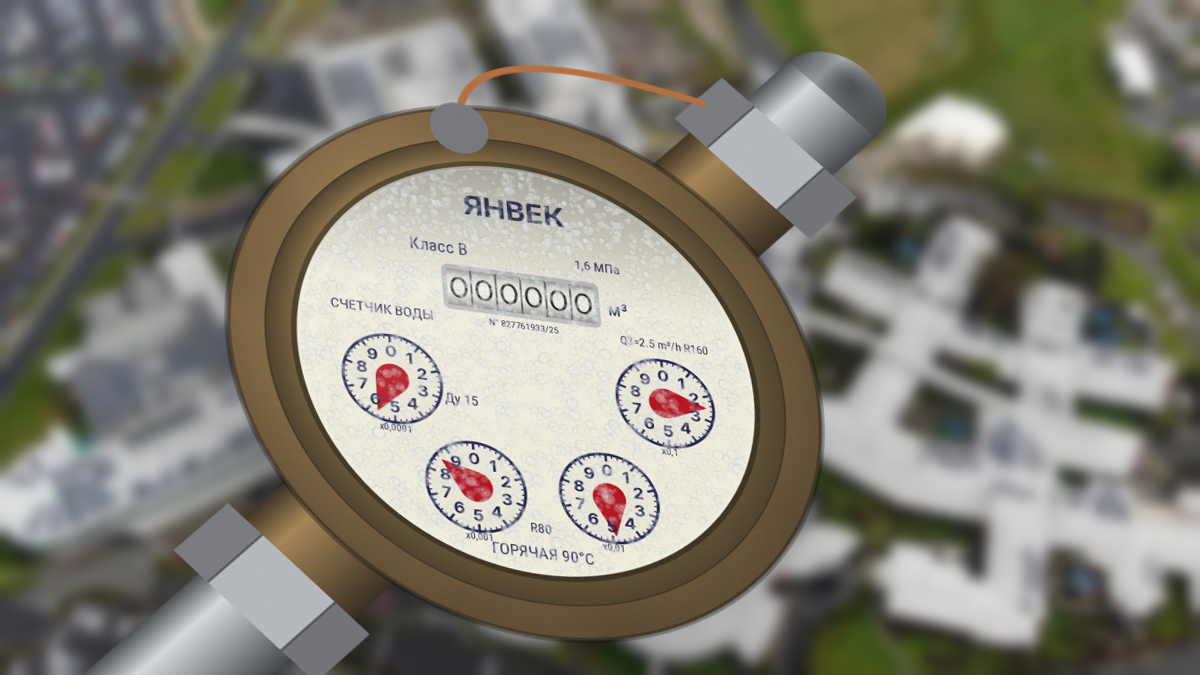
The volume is 0.2485 m³
